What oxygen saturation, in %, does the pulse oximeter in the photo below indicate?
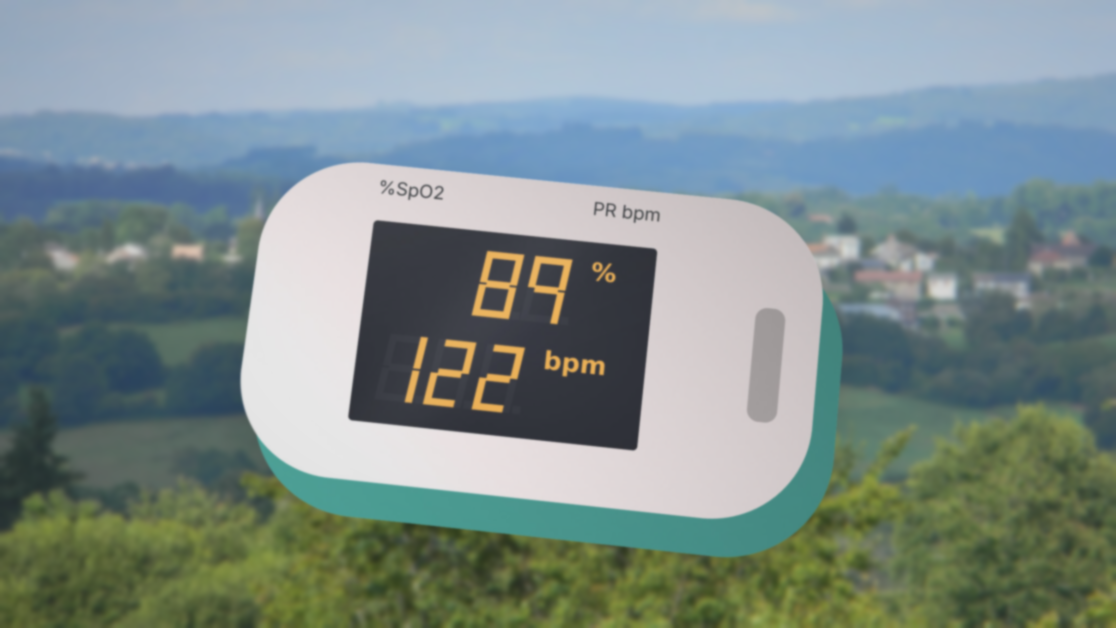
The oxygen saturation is 89 %
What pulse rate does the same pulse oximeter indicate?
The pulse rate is 122 bpm
